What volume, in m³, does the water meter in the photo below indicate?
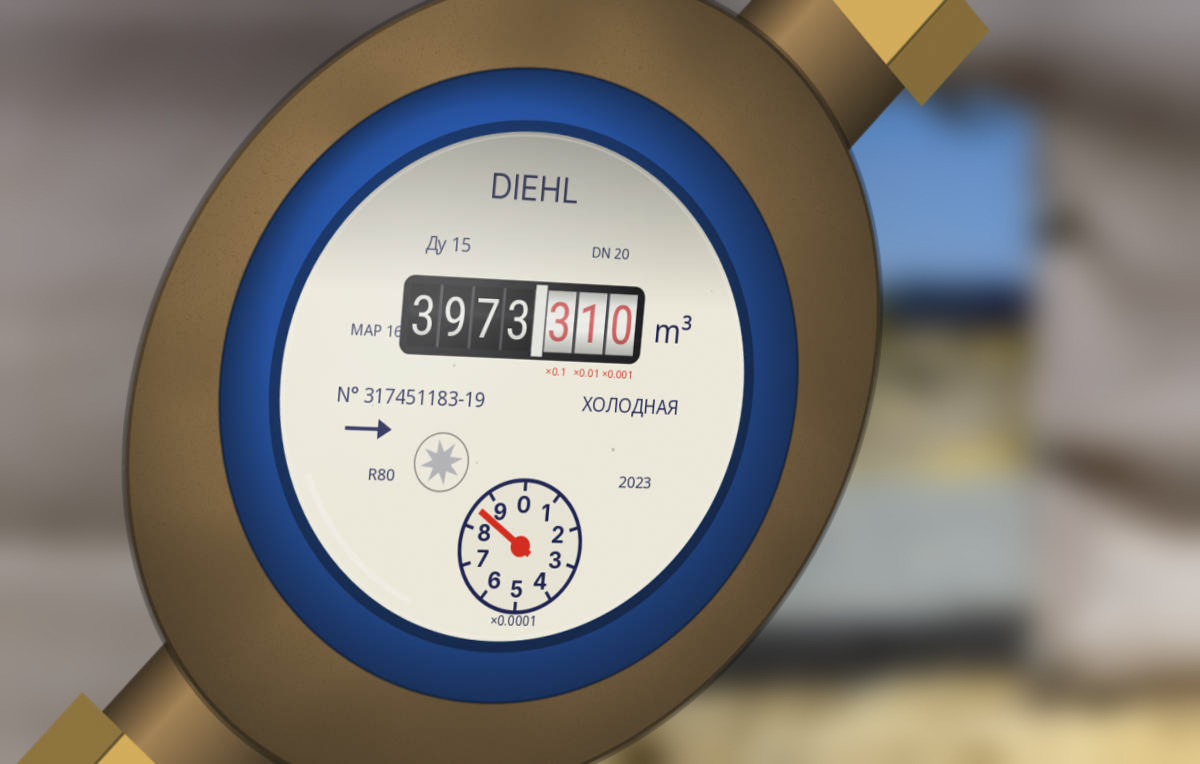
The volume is 3973.3108 m³
